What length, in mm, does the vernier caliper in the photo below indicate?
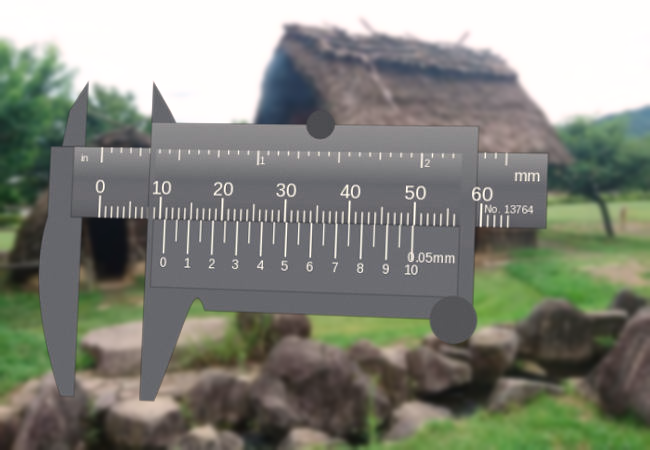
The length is 10.8 mm
